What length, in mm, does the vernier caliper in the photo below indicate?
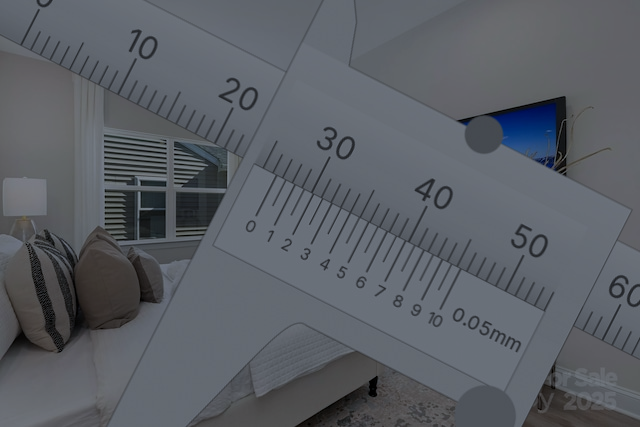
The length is 26.4 mm
